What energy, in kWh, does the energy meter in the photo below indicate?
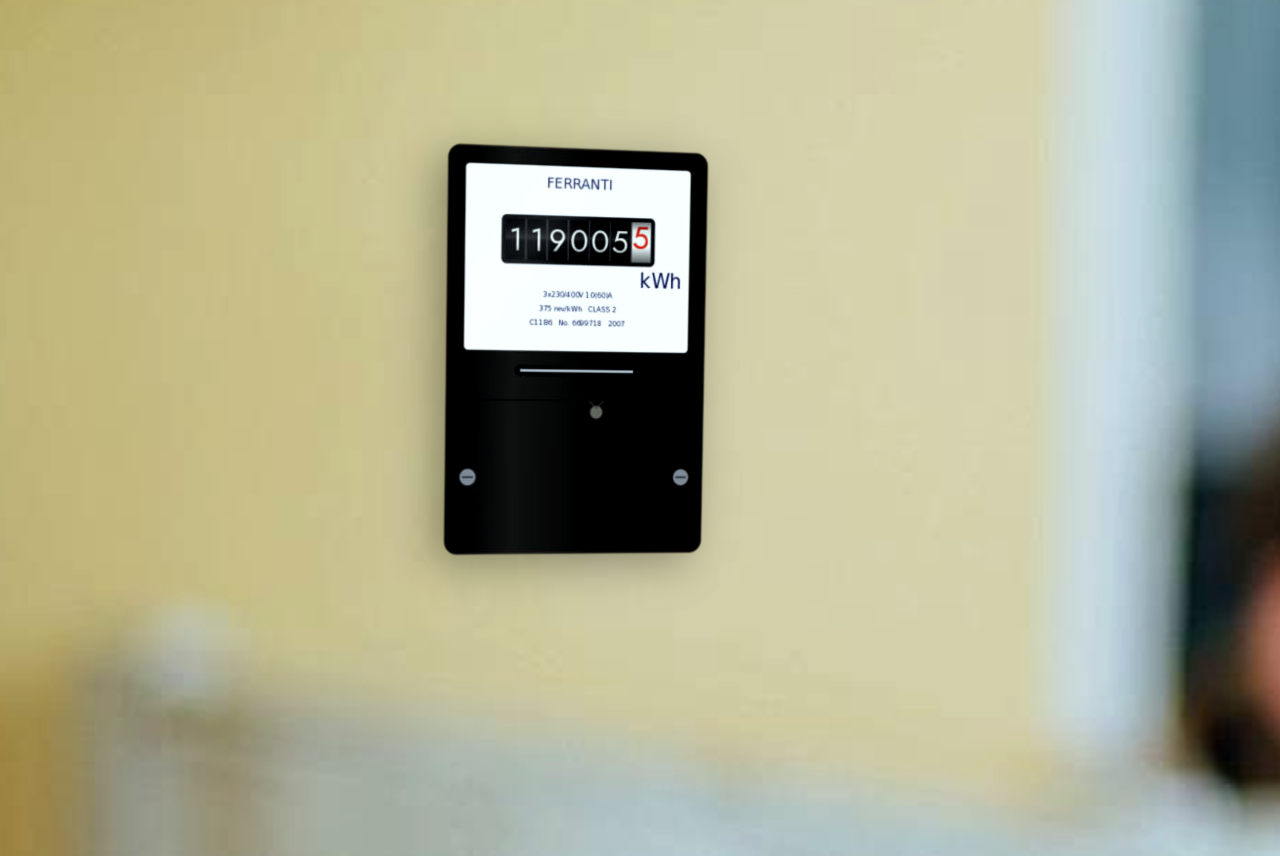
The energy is 119005.5 kWh
